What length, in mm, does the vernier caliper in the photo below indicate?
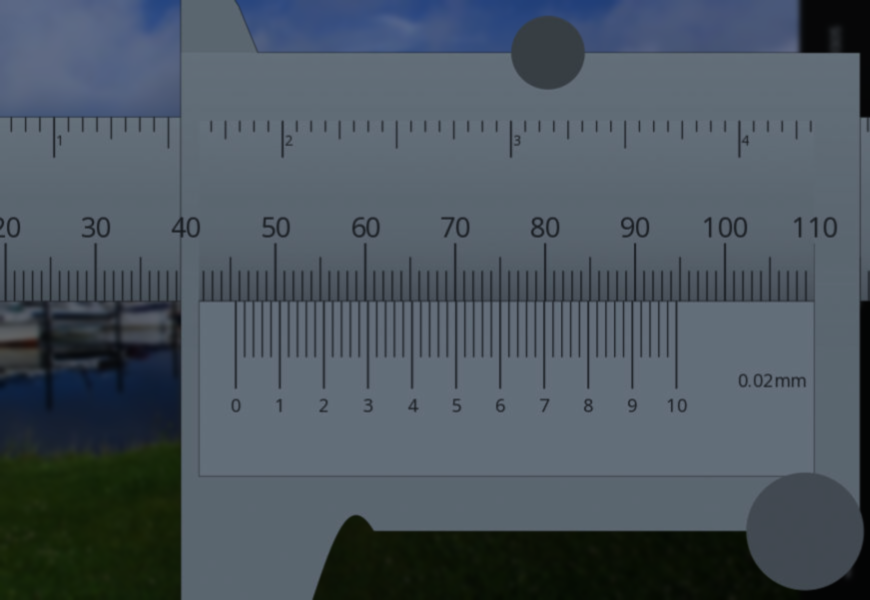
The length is 45.6 mm
